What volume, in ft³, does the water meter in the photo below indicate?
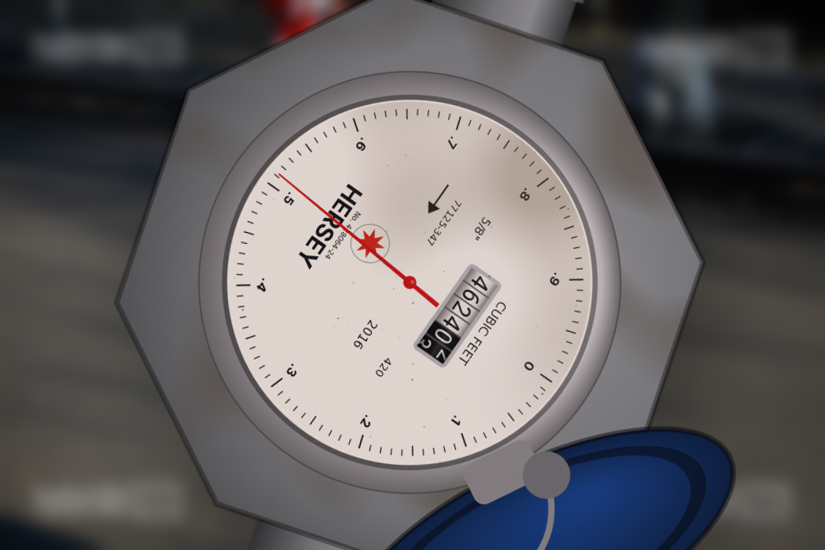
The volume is 462402.51 ft³
